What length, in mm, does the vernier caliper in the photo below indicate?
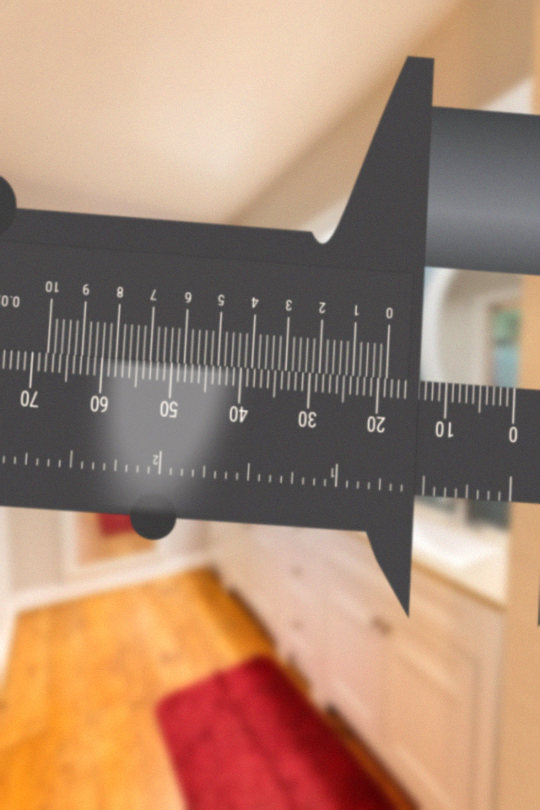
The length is 18.8 mm
